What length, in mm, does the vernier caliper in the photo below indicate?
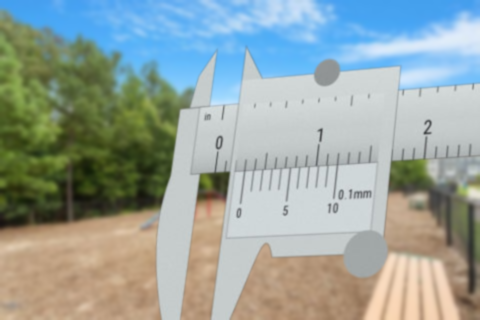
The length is 3.0 mm
